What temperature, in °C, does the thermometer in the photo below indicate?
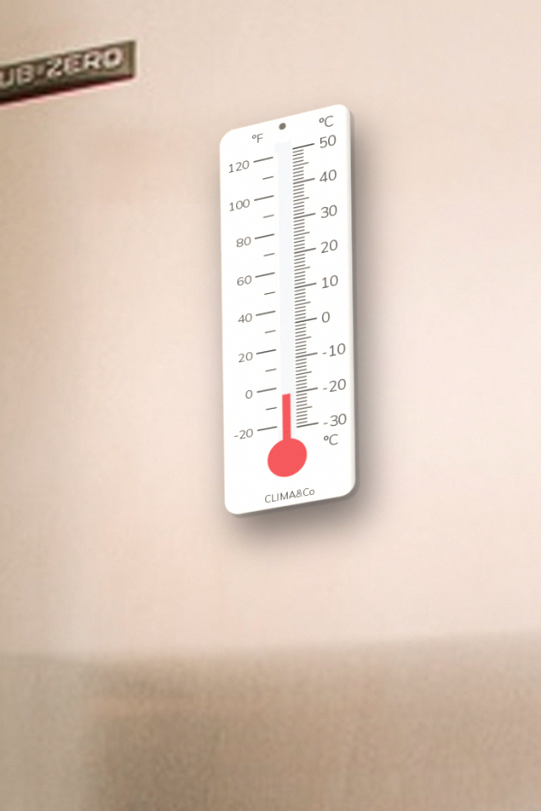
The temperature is -20 °C
